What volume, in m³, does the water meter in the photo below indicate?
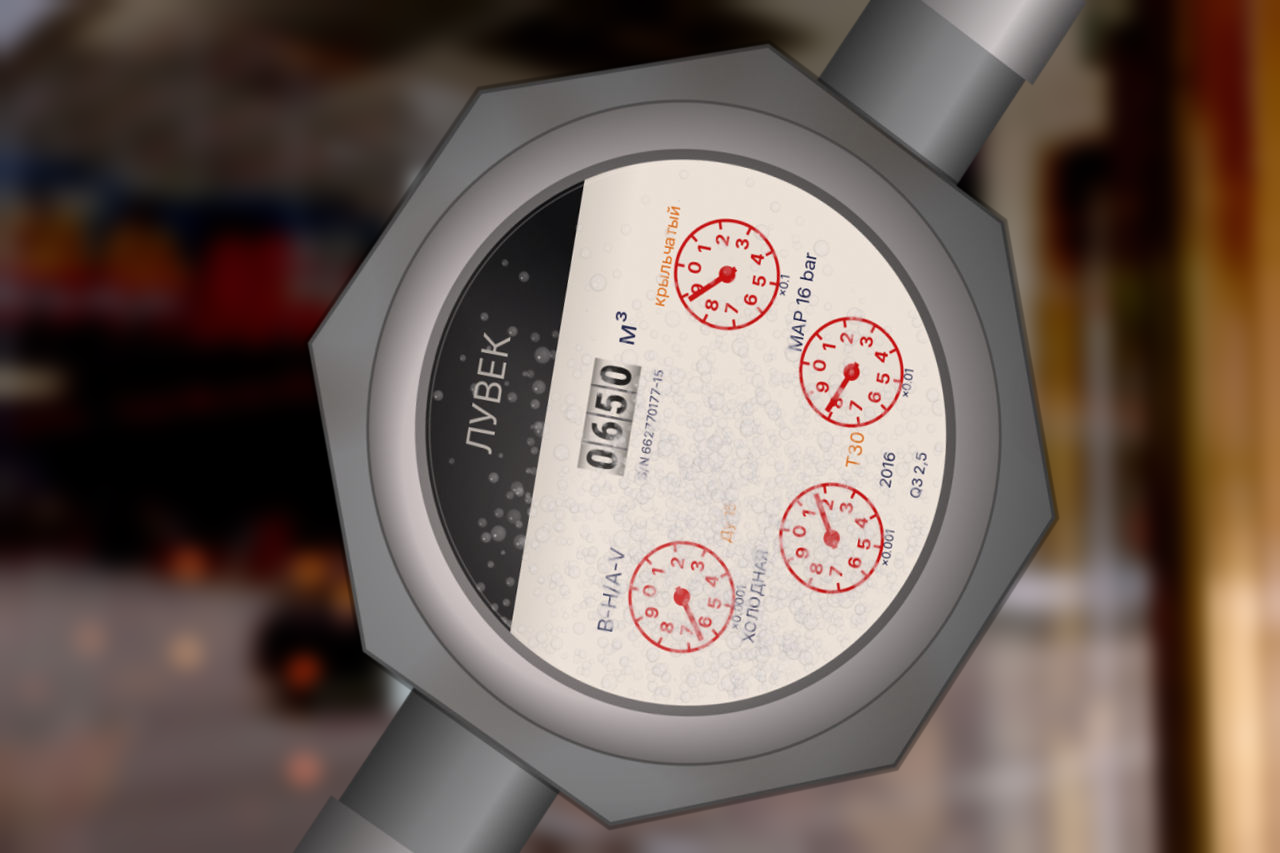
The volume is 650.8816 m³
